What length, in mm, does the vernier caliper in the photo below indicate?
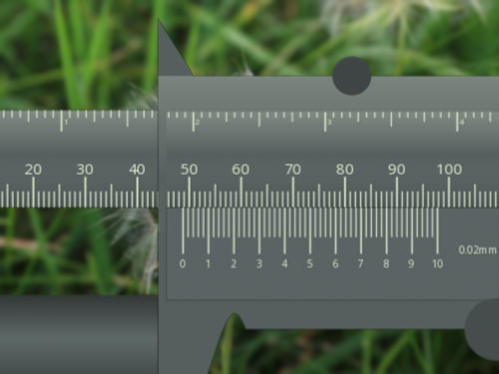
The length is 48.8 mm
